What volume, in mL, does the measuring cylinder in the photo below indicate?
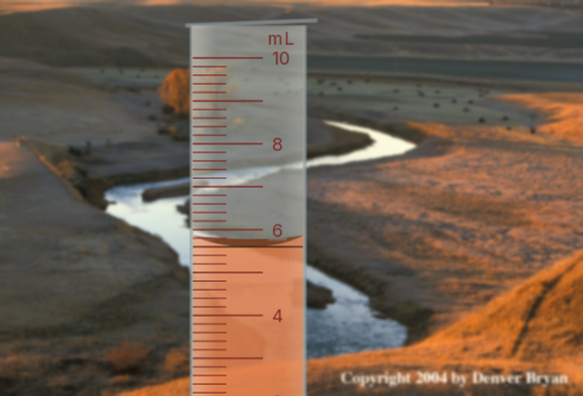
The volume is 5.6 mL
